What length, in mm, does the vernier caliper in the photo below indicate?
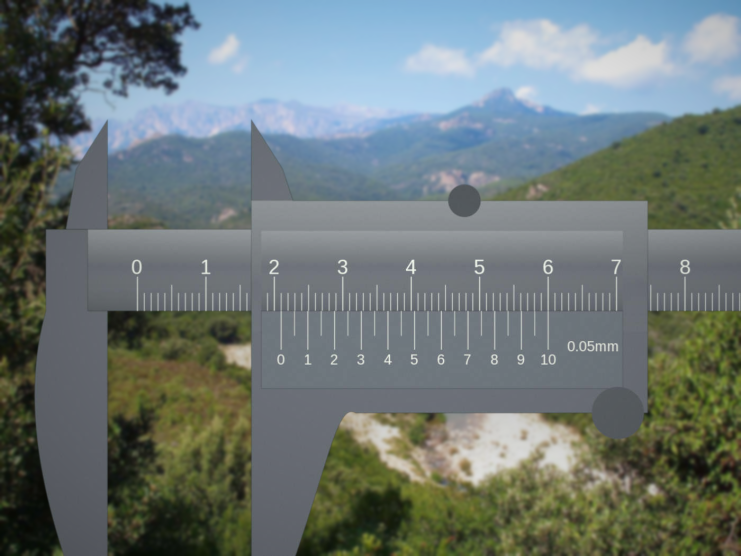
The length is 21.0 mm
